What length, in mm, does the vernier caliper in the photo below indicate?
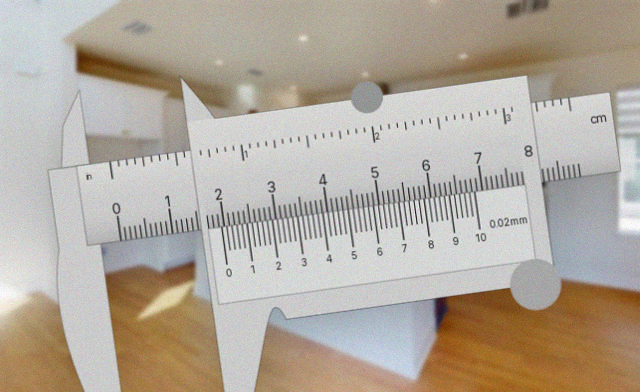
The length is 19.5 mm
